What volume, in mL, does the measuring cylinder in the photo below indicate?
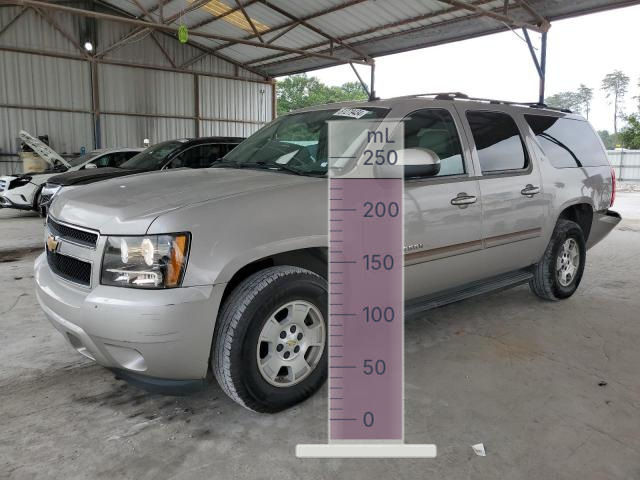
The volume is 230 mL
